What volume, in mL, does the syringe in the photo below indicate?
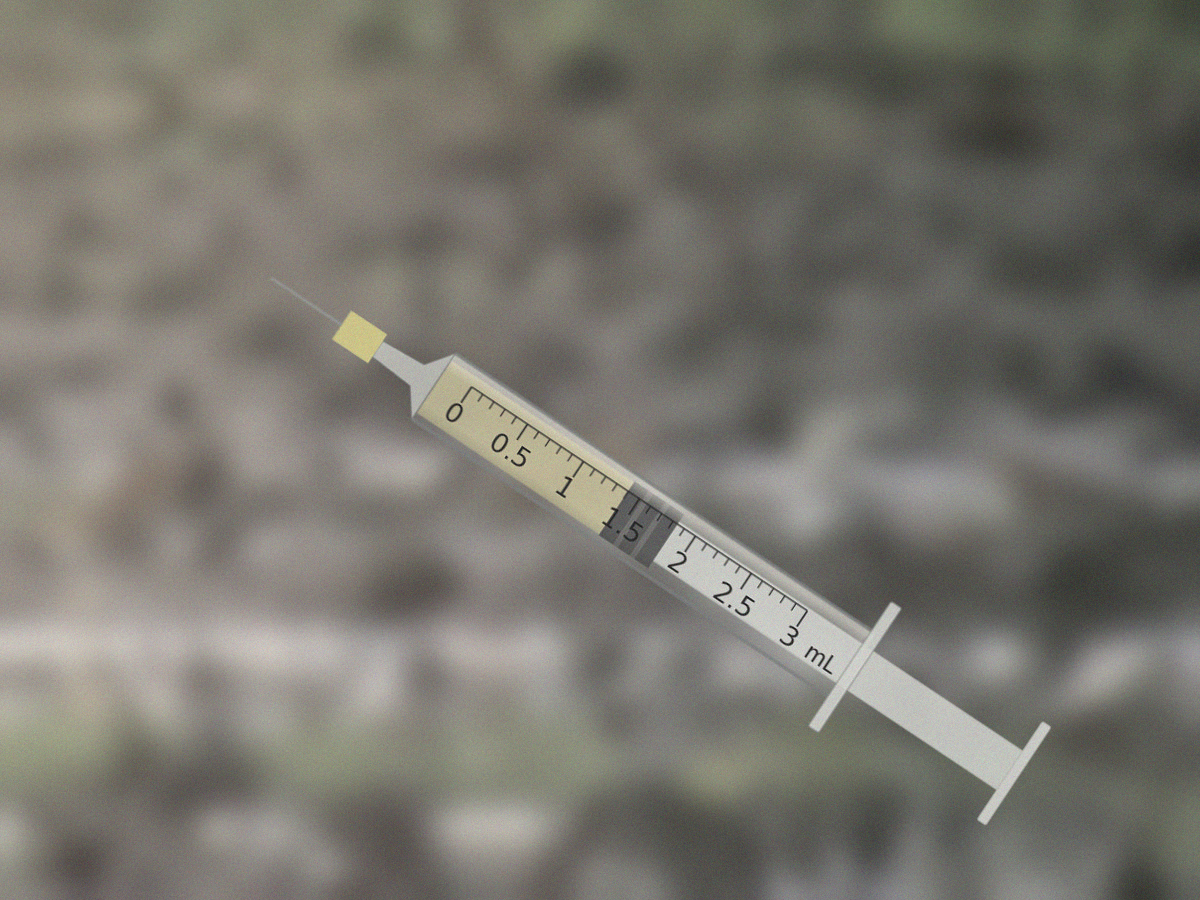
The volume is 1.4 mL
